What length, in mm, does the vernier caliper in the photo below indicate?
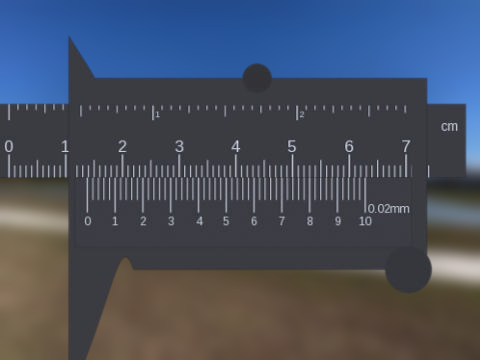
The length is 13.8 mm
